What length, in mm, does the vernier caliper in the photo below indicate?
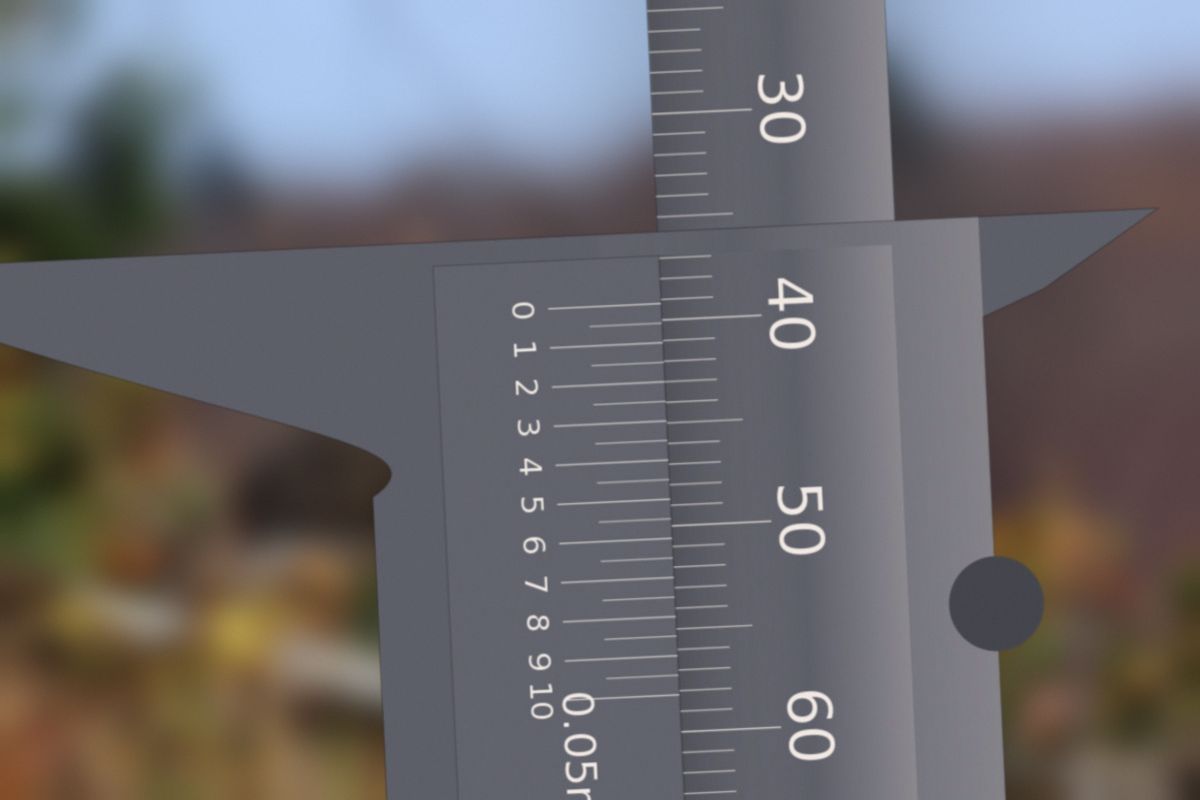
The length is 39.2 mm
